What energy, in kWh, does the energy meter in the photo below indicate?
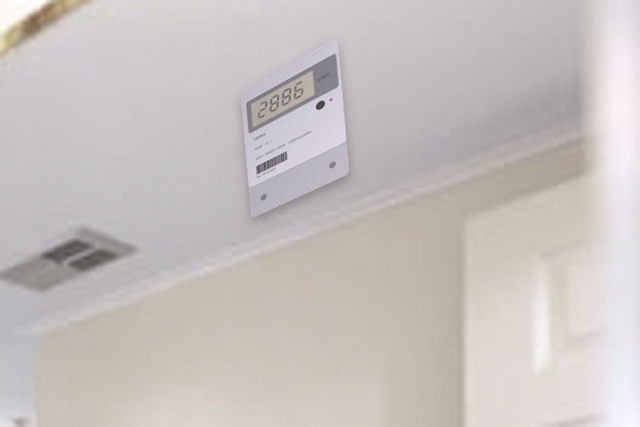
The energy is 2886 kWh
